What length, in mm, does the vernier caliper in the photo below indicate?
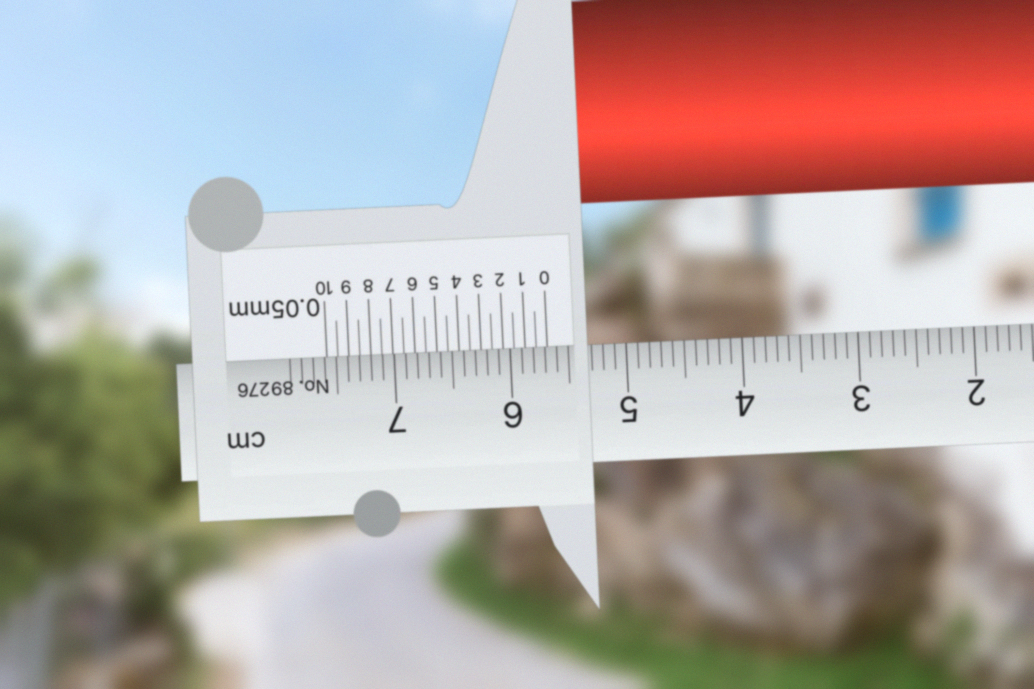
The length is 56.8 mm
